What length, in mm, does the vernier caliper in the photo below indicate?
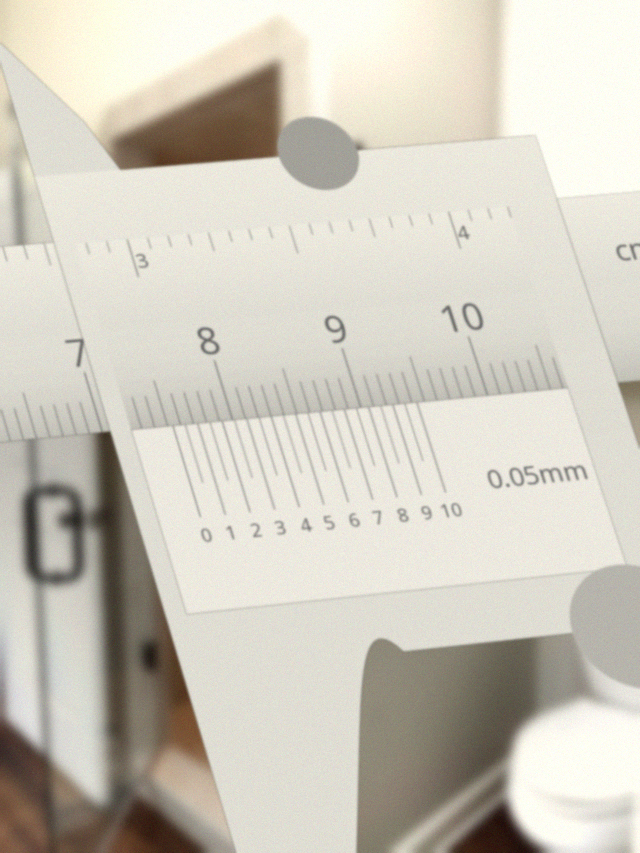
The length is 75.4 mm
